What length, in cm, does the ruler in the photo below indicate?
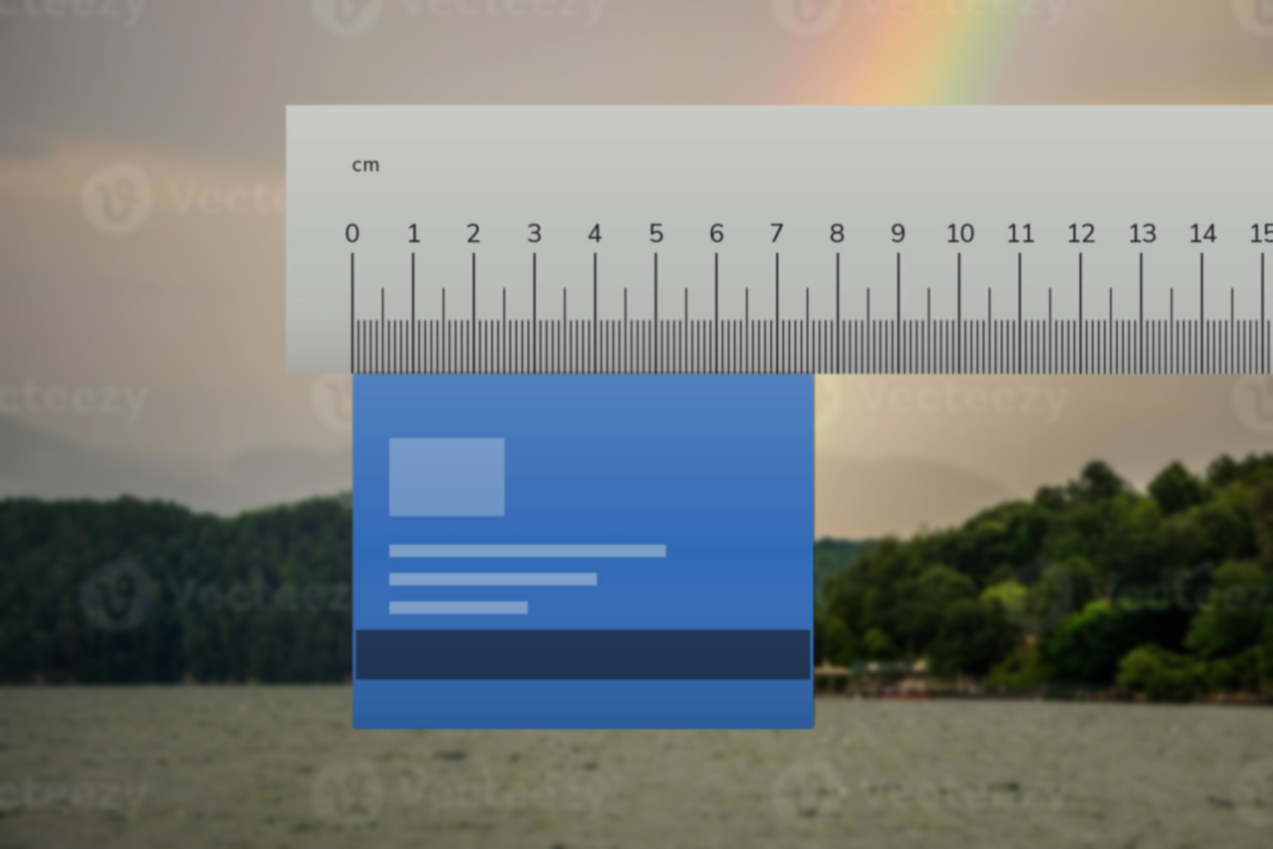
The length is 7.6 cm
